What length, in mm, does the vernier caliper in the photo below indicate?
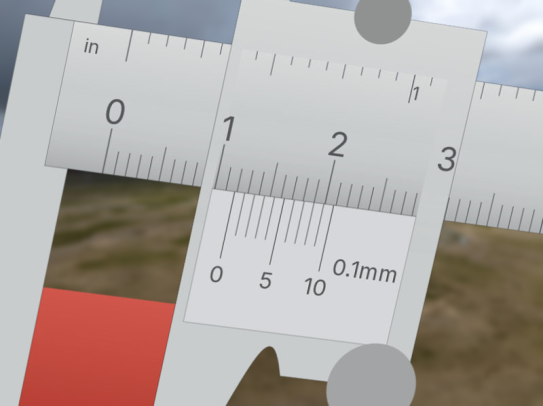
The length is 11.8 mm
